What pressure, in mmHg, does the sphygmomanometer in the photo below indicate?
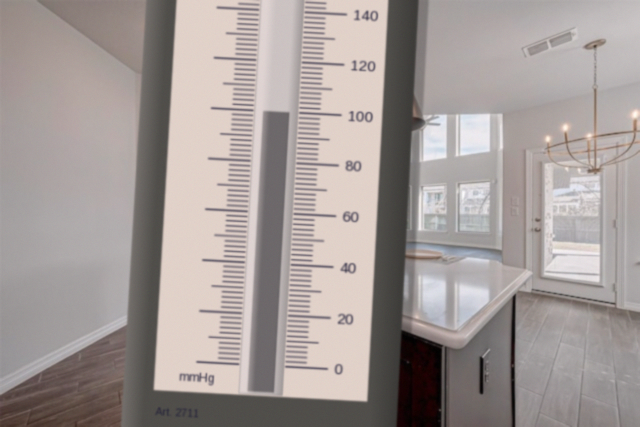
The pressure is 100 mmHg
